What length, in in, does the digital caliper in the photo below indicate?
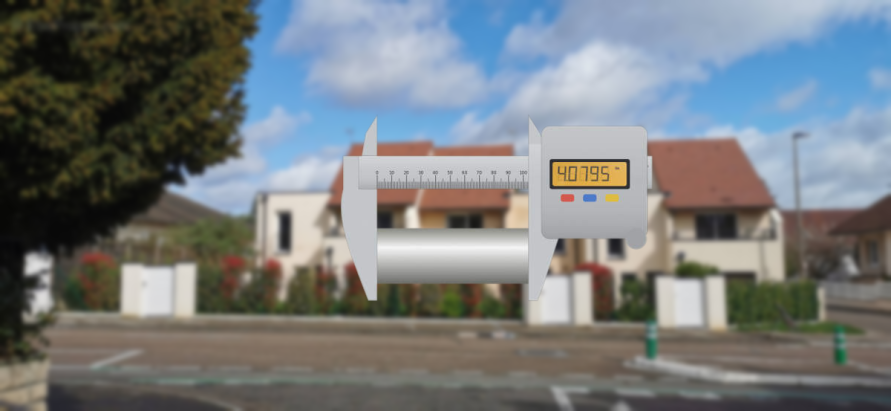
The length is 4.0795 in
